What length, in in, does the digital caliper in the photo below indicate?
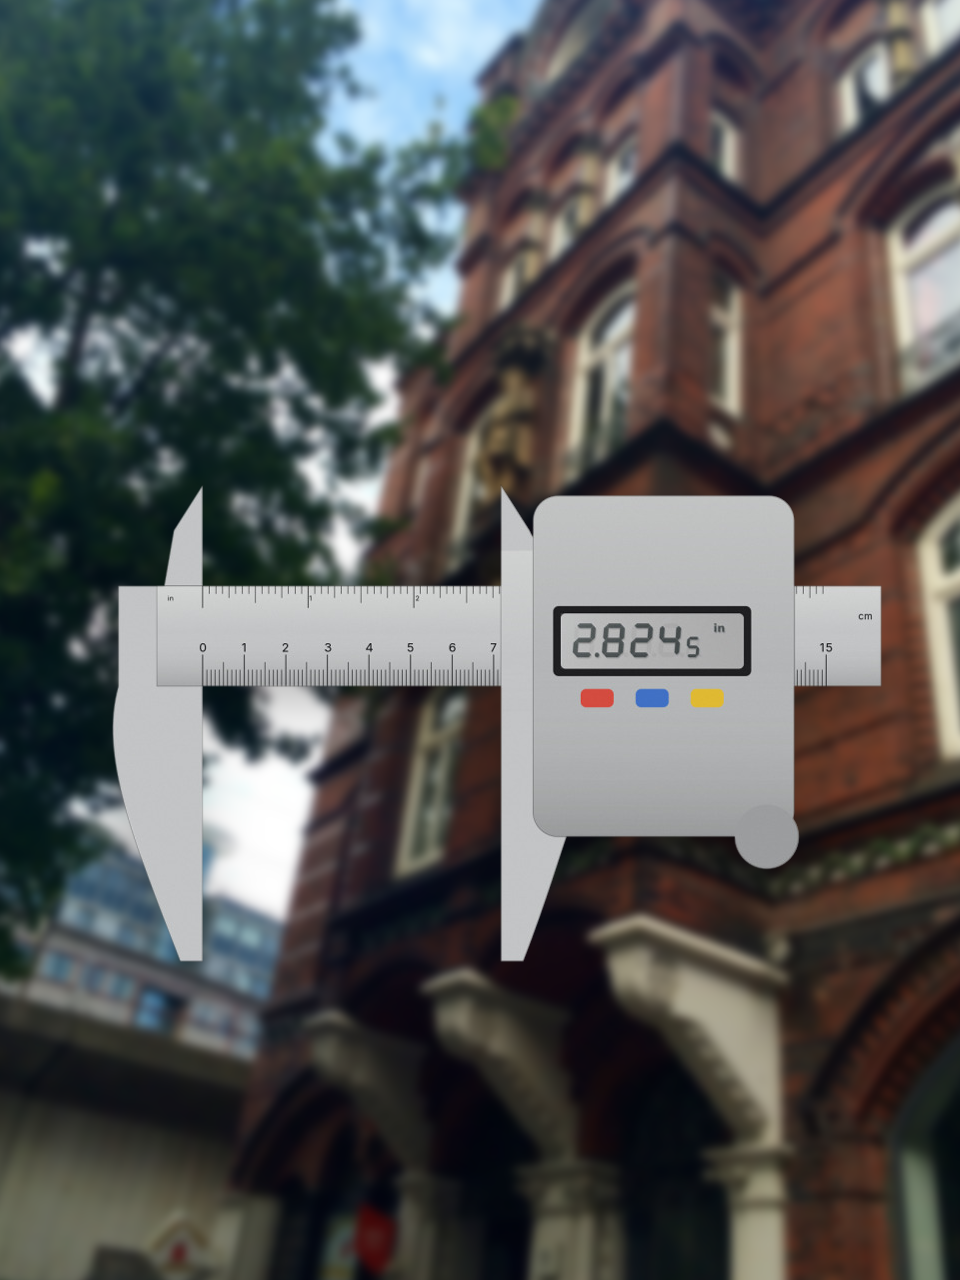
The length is 2.8245 in
